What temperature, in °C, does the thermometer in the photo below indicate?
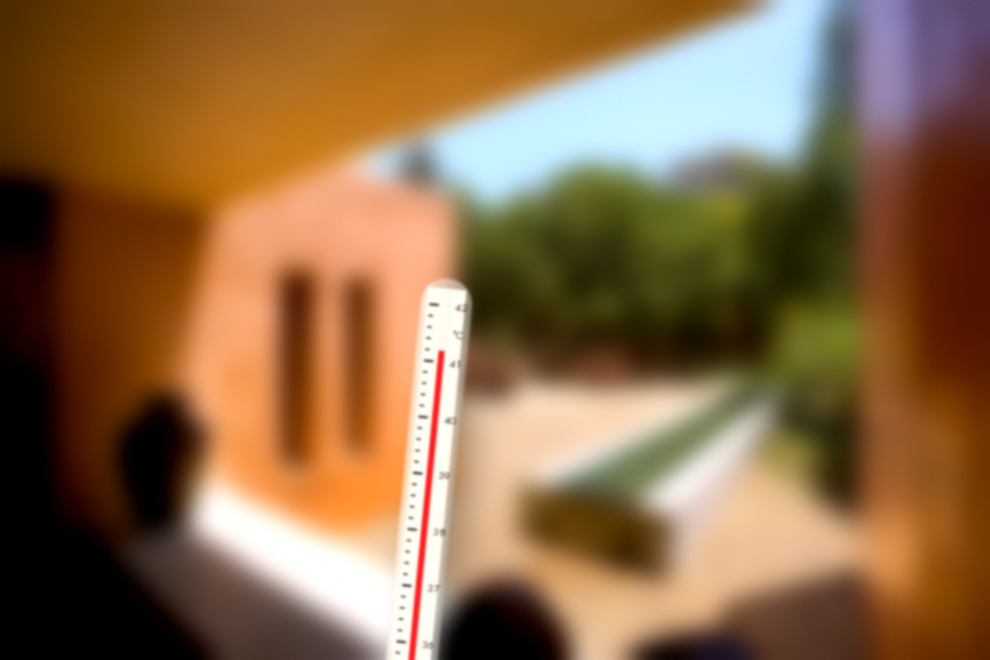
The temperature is 41.2 °C
